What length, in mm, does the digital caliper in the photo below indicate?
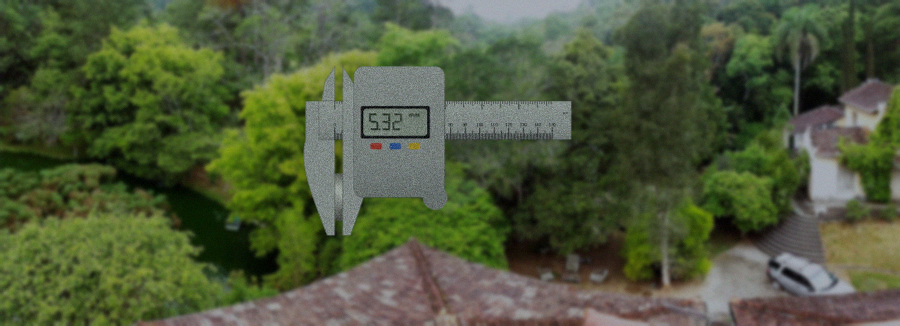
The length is 5.32 mm
